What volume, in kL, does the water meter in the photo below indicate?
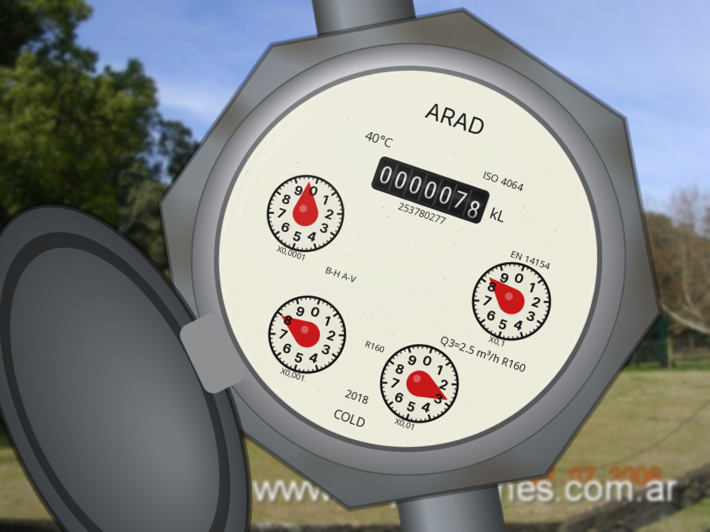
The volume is 77.8279 kL
